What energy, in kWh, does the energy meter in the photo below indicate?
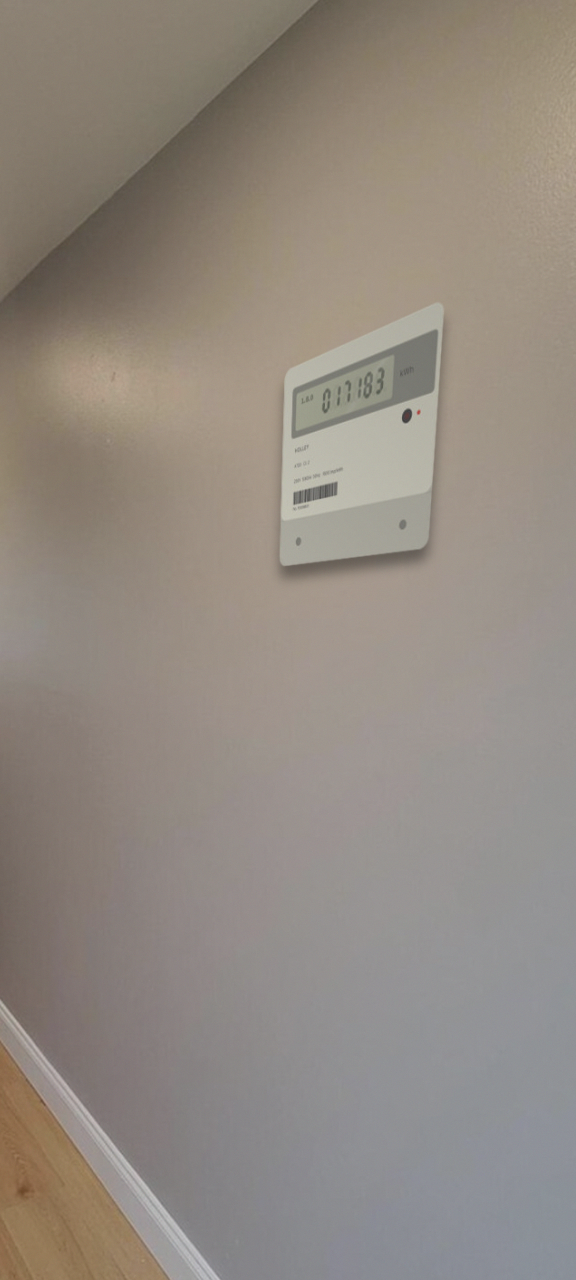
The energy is 17183 kWh
